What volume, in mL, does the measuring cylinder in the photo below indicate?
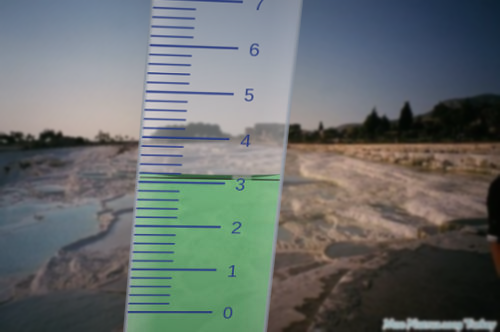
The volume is 3.1 mL
